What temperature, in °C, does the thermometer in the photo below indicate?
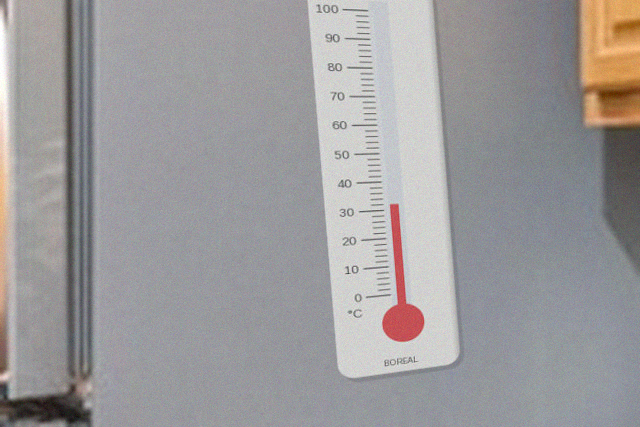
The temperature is 32 °C
